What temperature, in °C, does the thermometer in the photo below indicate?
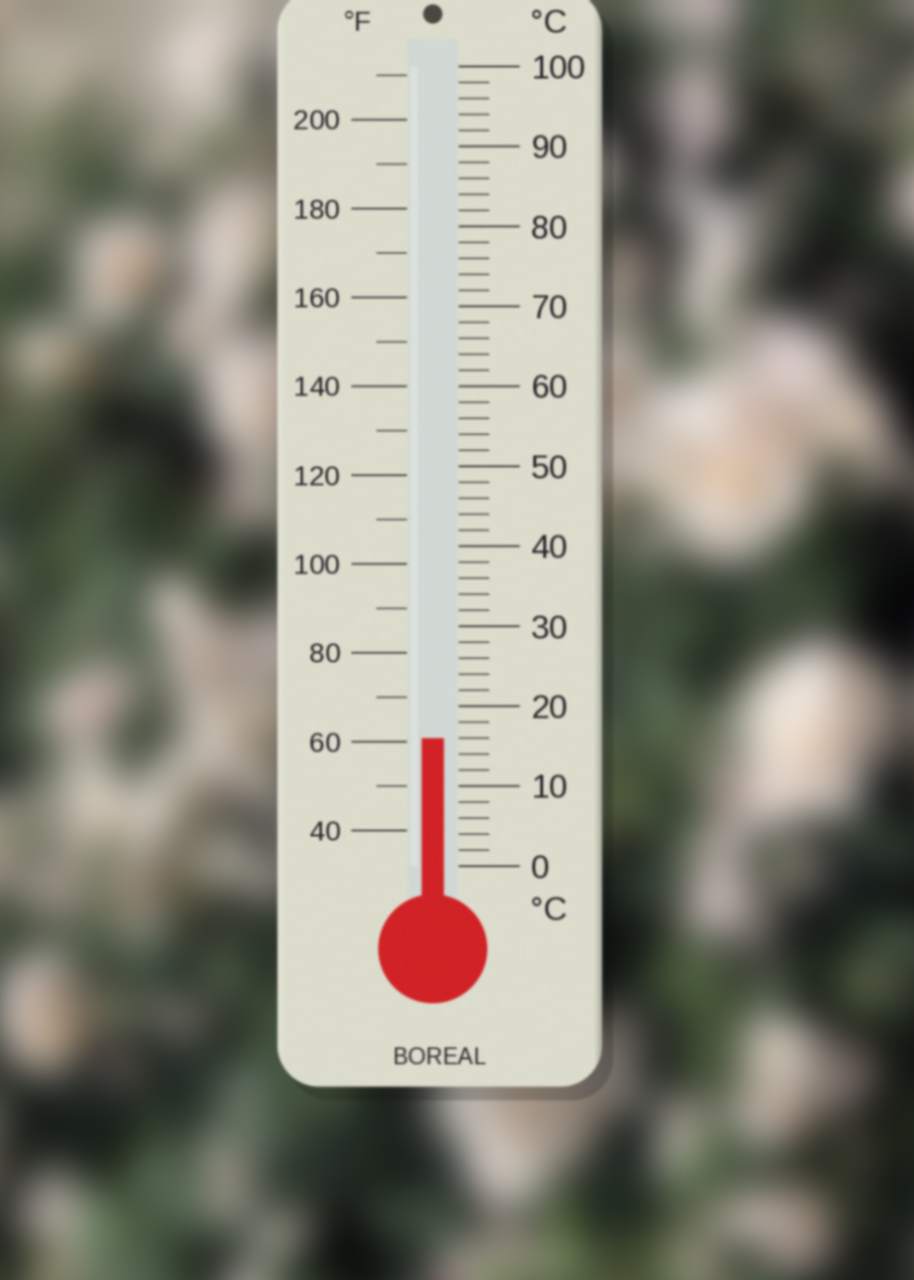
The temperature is 16 °C
